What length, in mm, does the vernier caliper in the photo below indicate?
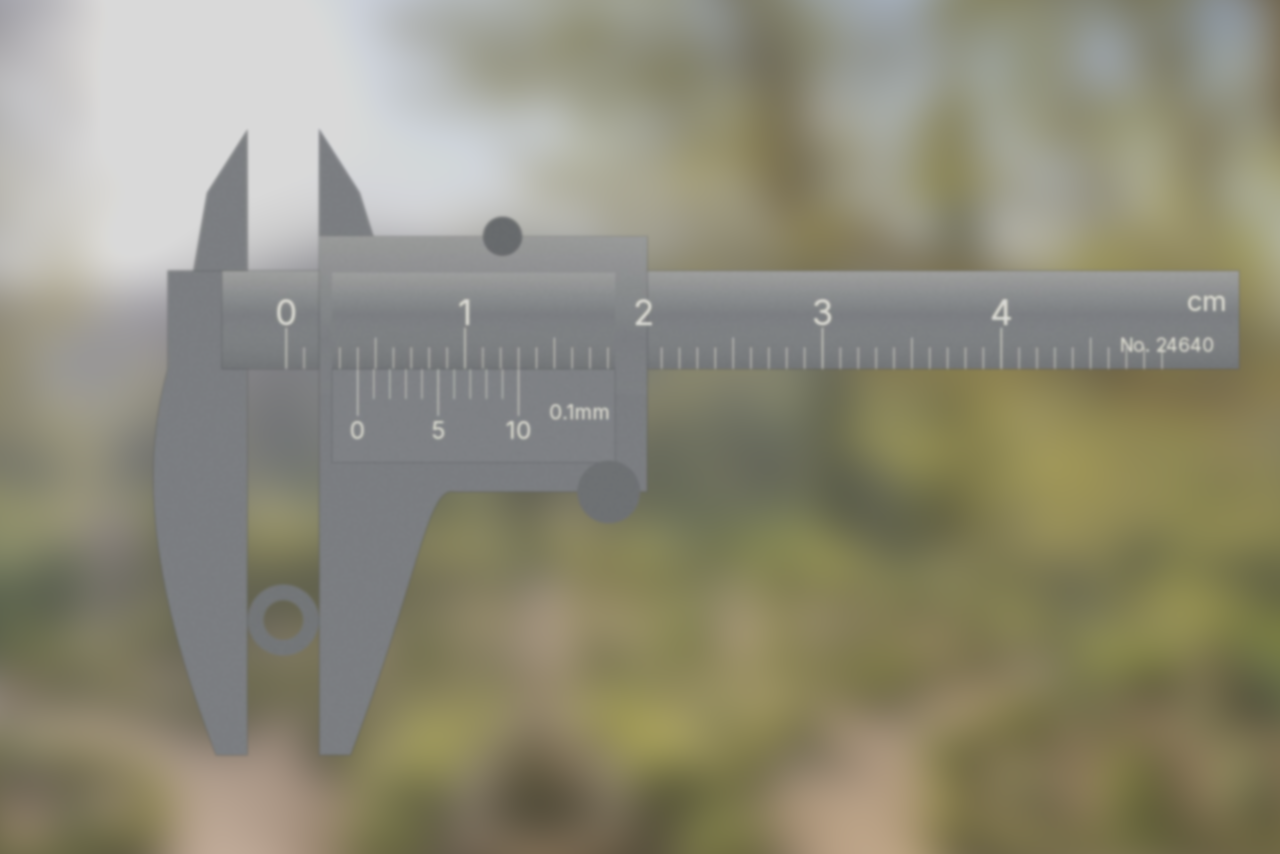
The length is 4.0 mm
